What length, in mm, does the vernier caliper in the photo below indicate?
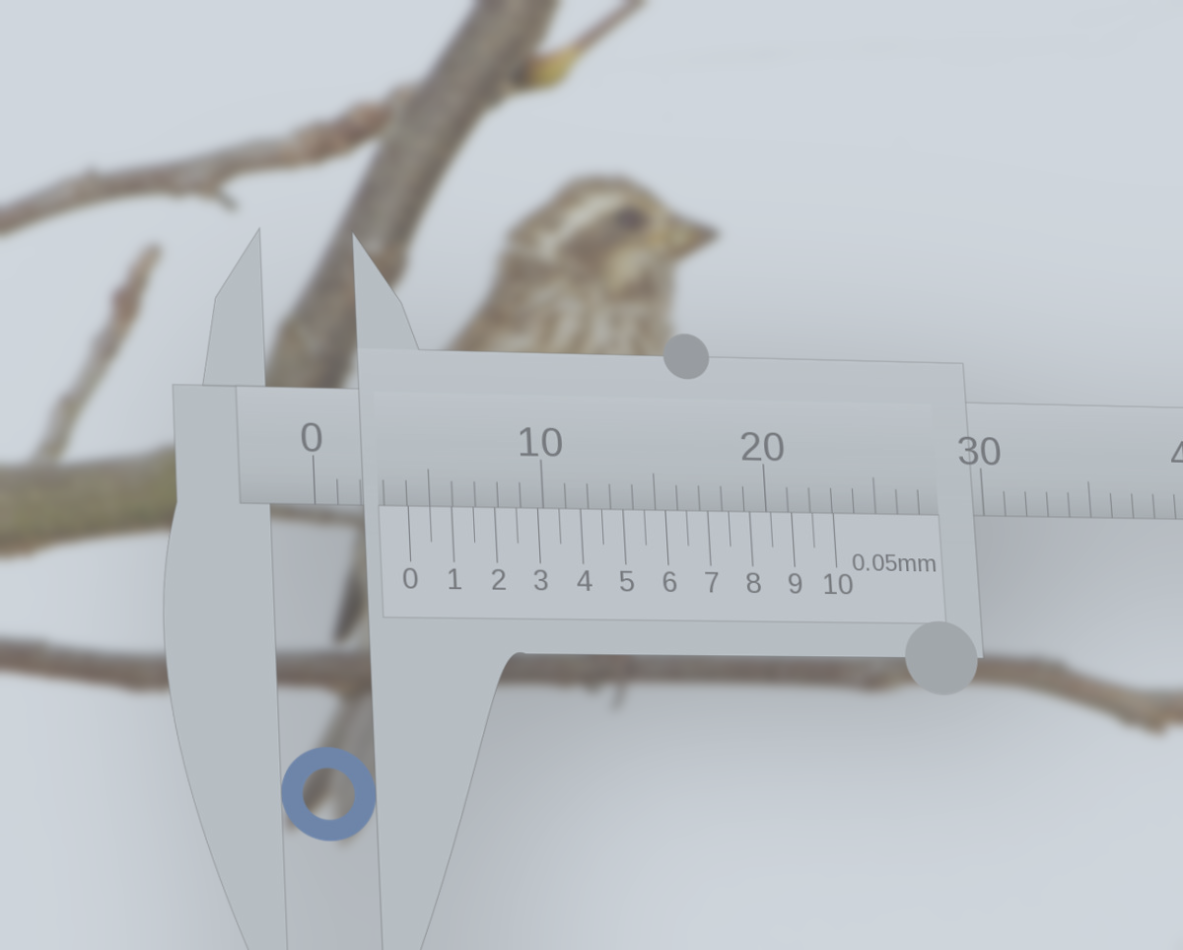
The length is 4.05 mm
